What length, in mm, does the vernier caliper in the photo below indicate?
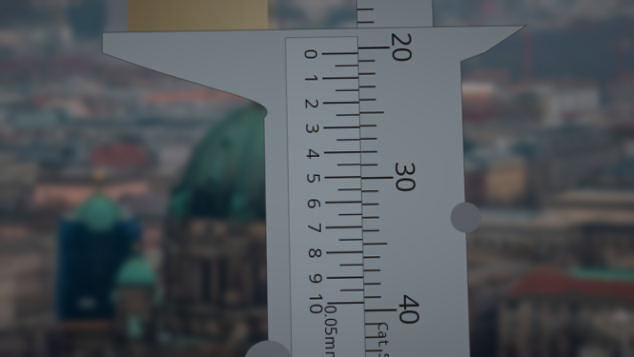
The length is 20.4 mm
